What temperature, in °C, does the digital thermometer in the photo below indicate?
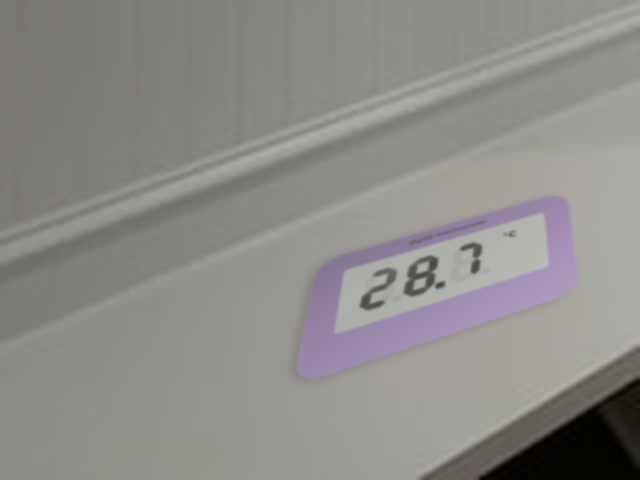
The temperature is 28.7 °C
